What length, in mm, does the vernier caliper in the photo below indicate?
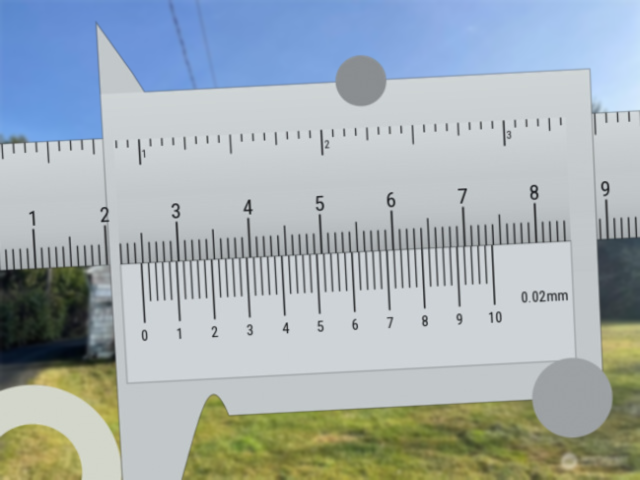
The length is 24.8 mm
